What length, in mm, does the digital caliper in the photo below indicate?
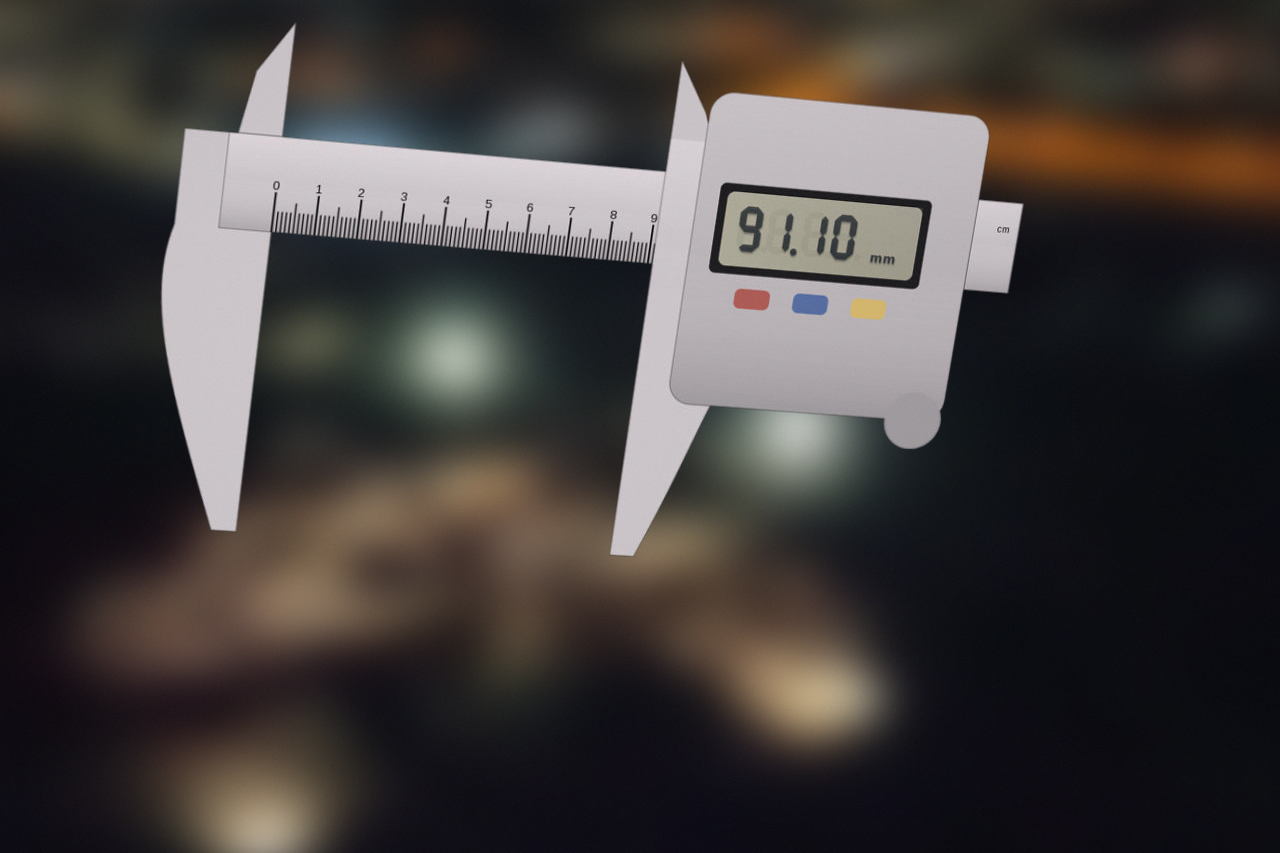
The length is 91.10 mm
